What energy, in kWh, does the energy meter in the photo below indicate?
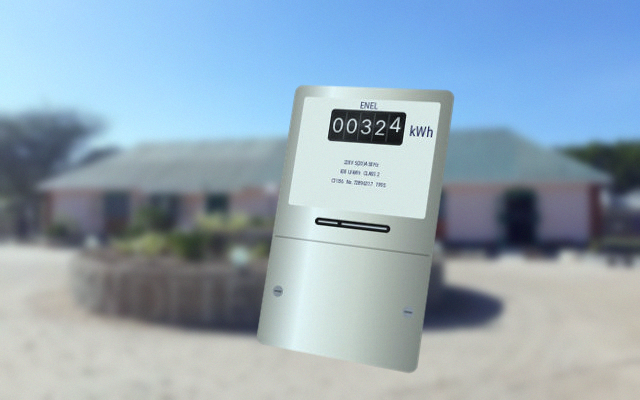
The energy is 324 kWh
